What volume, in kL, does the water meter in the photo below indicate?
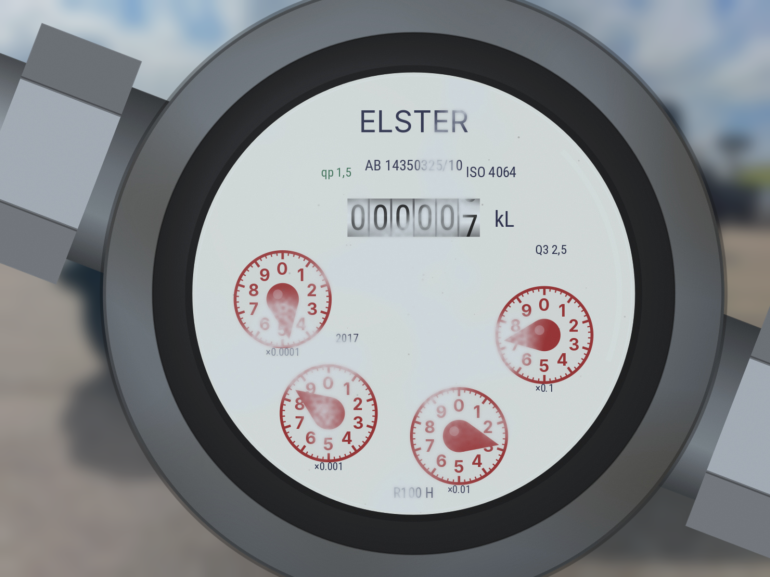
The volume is 6.7284 kL
